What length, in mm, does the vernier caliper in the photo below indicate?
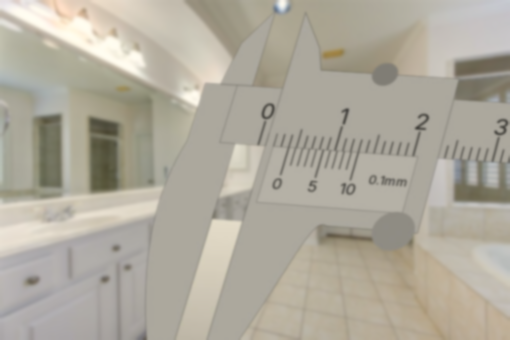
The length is 4.0 mm
